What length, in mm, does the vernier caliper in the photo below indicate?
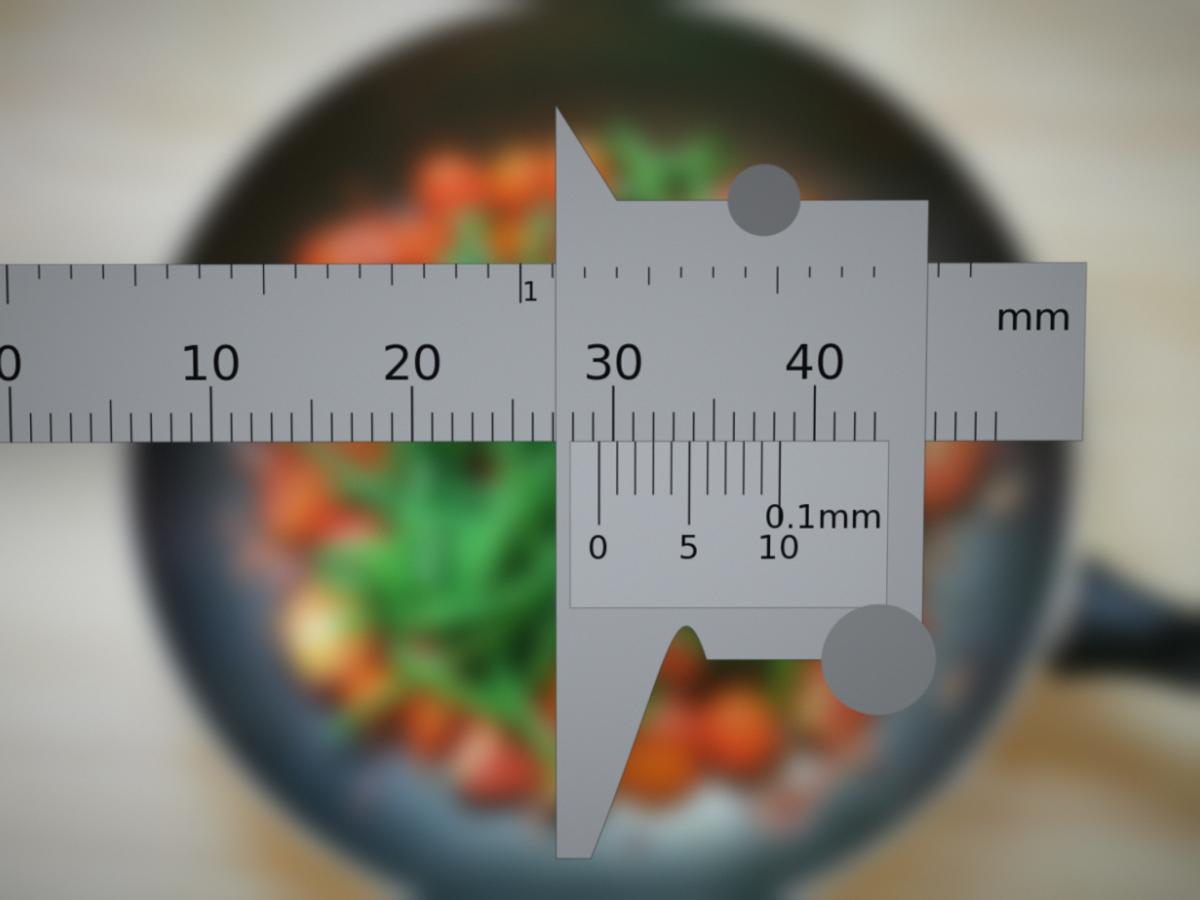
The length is 29.3 mm
